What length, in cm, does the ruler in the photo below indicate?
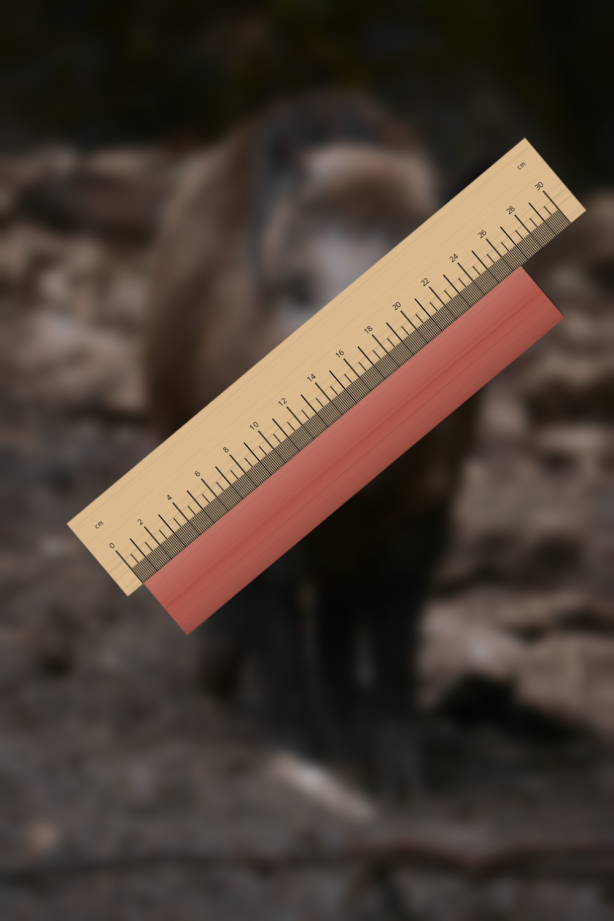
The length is 26.5 cm
